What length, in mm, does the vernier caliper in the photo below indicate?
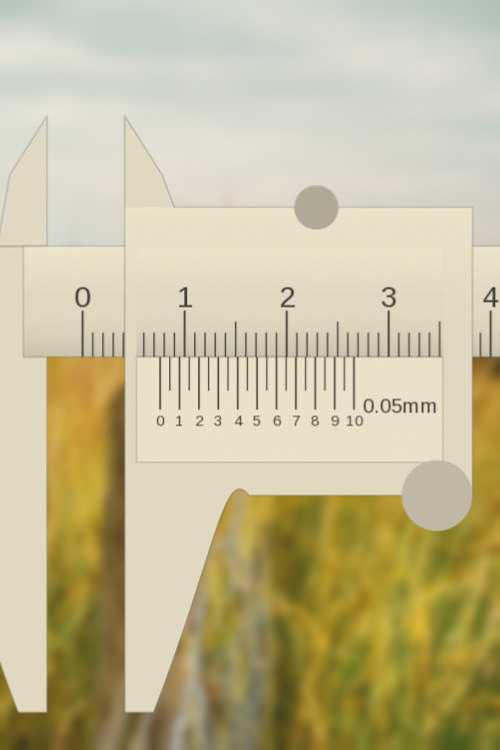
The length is 7.6 mm
